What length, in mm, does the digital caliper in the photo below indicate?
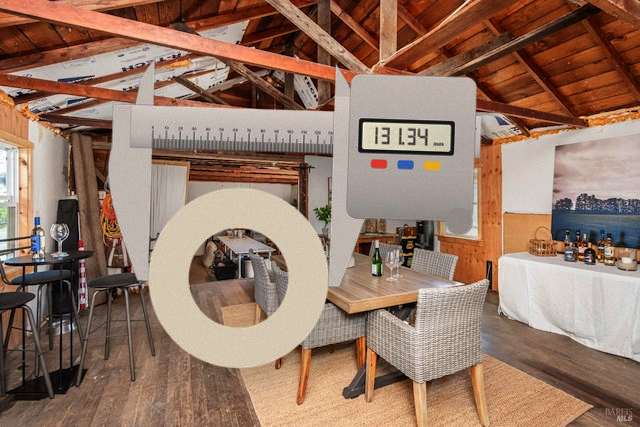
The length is 131.34 mm
